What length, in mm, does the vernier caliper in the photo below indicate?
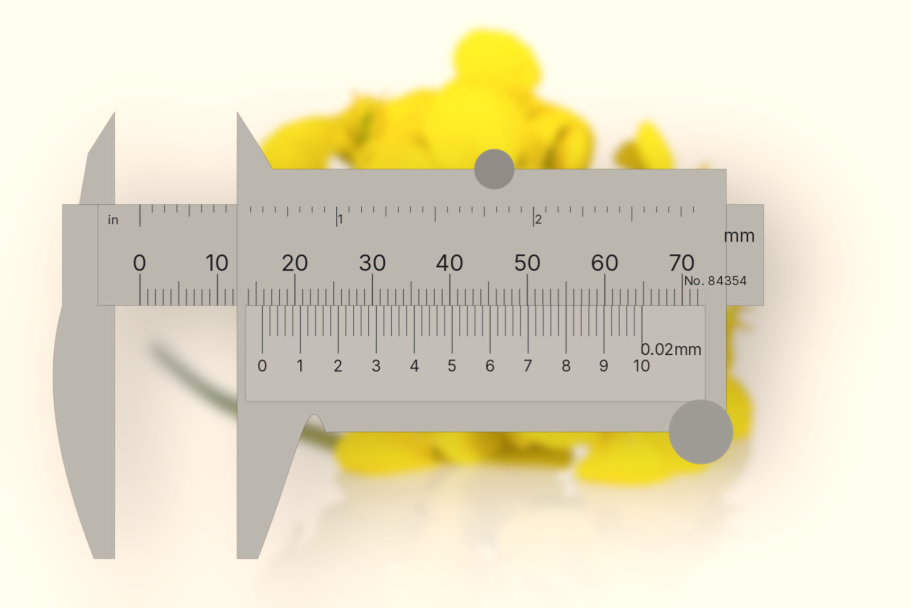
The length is 15.8 mm
